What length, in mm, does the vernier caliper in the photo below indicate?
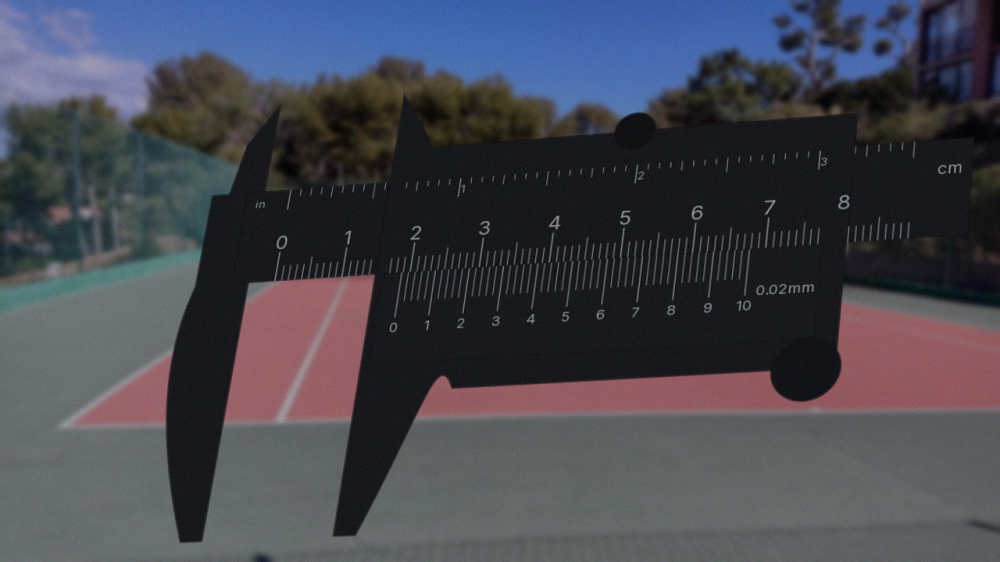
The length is 18.8 mm
